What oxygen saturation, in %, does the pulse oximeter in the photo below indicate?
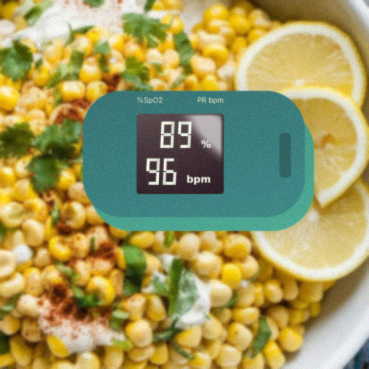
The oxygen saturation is 89 %
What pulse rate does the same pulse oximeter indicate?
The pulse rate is 96 bpm
